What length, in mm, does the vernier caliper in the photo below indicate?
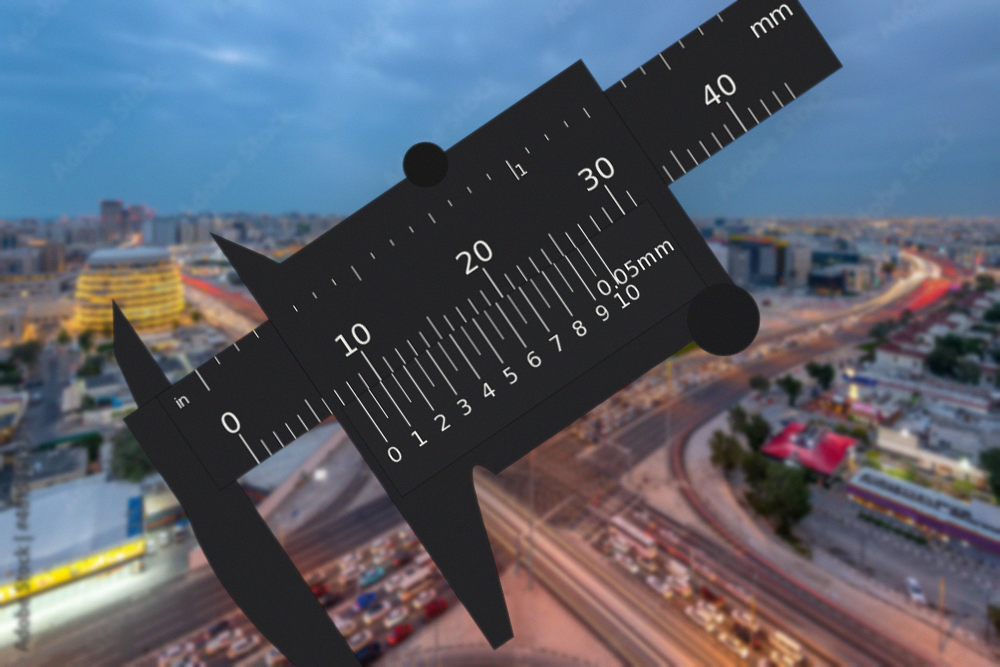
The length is 8.0 mm
